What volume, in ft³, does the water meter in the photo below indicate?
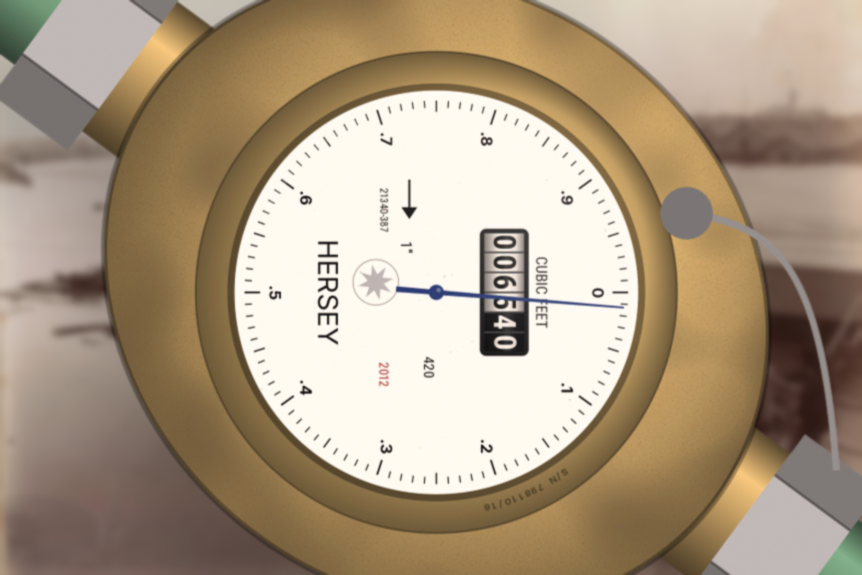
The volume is 6540.01 ft³
